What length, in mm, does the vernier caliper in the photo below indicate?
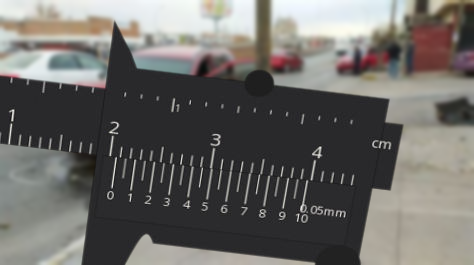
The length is 20.6 mm
